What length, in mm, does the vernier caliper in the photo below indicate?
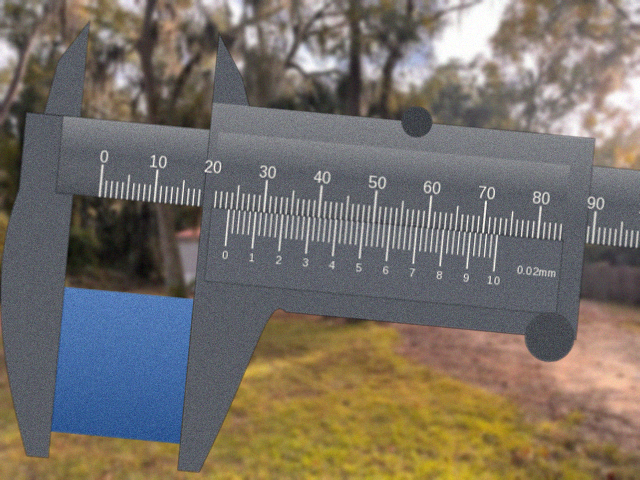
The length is 23.6 mm
